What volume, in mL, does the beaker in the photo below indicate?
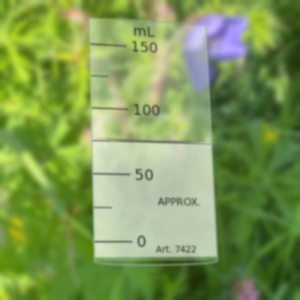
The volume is 75 mL
